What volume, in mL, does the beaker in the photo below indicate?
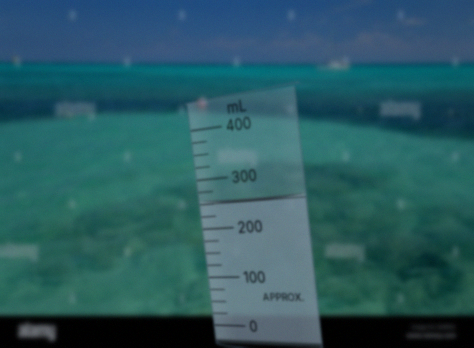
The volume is 250 mL
